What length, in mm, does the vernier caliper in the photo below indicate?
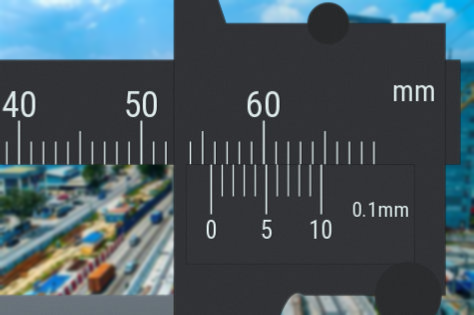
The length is 55.7 mm
